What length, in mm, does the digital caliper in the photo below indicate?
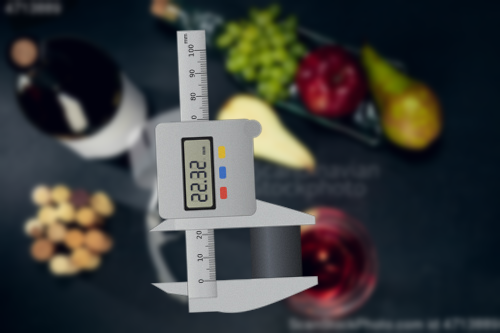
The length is 22.32 mm
